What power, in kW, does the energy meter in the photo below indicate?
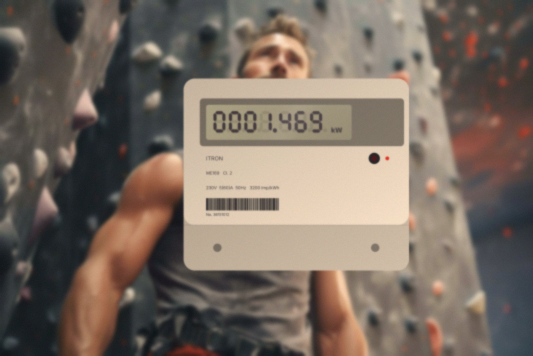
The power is 1.469 kW
